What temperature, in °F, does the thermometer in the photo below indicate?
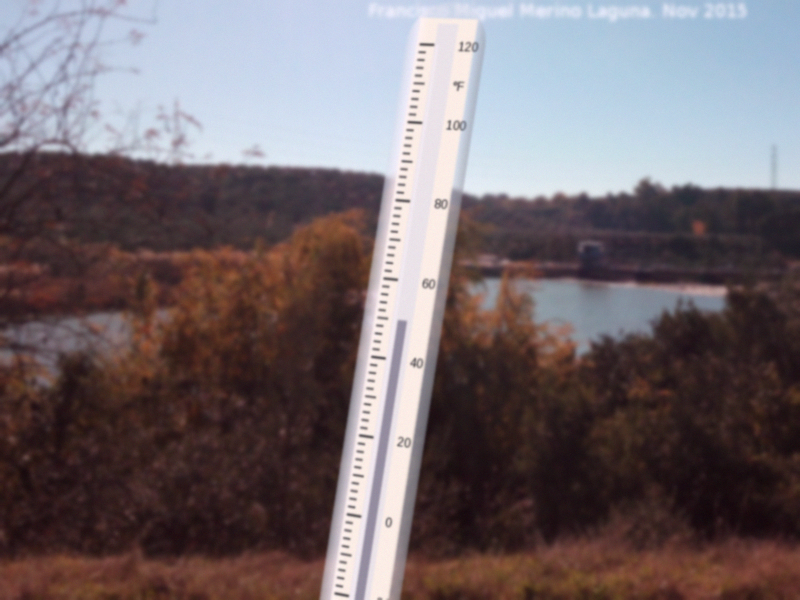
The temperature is 50 °F
